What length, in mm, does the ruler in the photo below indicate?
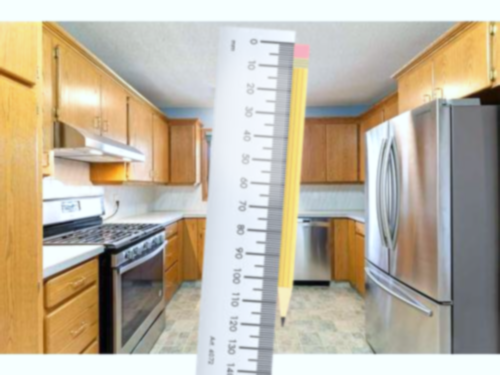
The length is 120 mm
